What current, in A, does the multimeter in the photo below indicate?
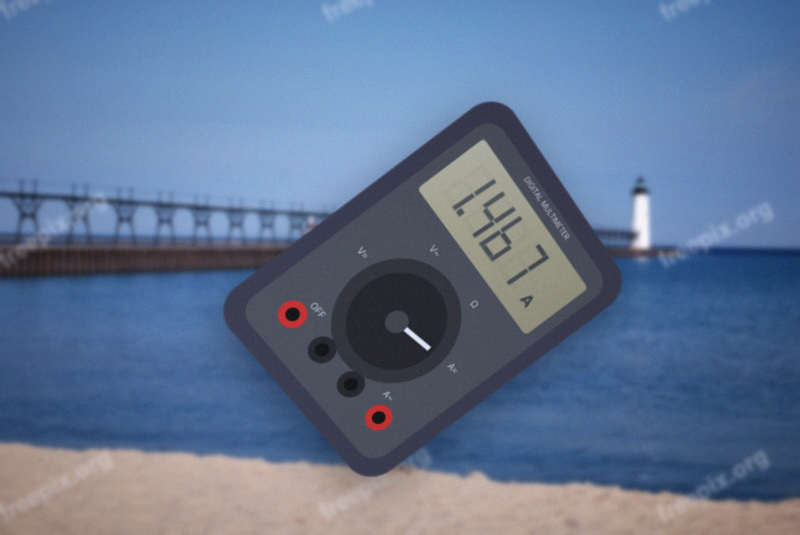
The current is 1.467 A
